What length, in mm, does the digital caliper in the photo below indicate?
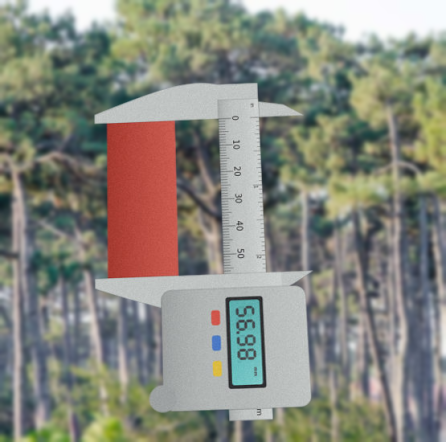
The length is 56.98 mm
